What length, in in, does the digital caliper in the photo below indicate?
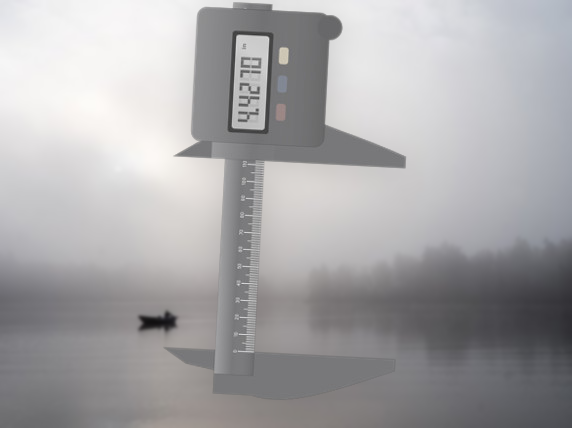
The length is 4.4270 in
